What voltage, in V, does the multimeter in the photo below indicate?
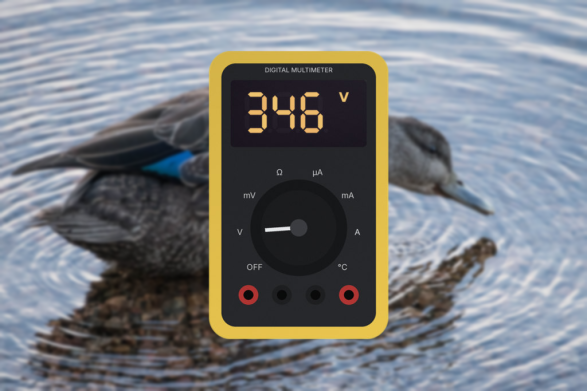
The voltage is 346 V
